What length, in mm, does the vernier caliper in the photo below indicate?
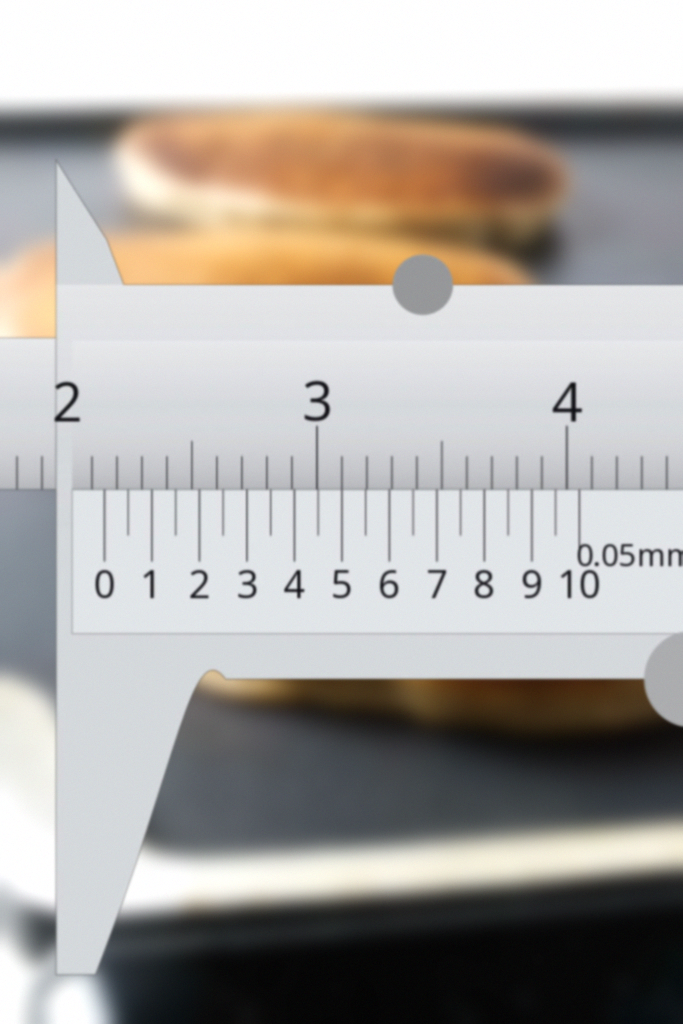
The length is 21.5 mm
